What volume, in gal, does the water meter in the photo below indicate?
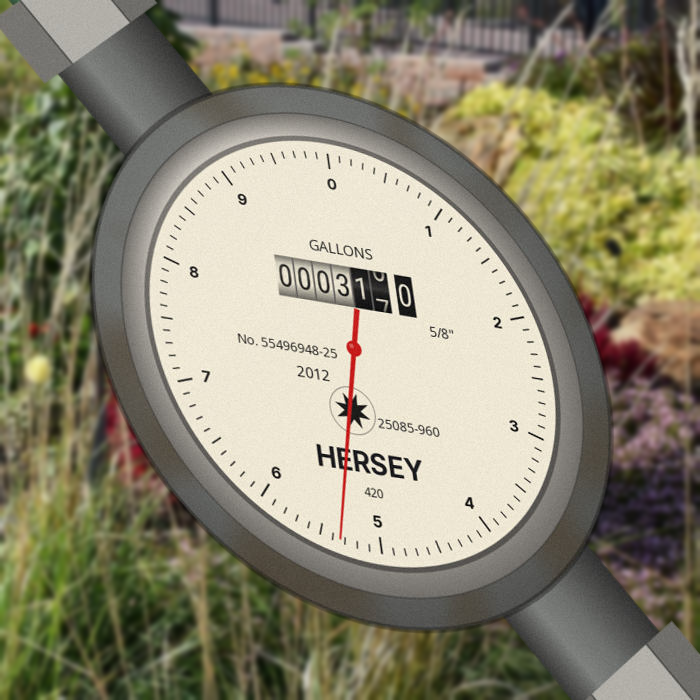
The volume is 3165.3 gal
